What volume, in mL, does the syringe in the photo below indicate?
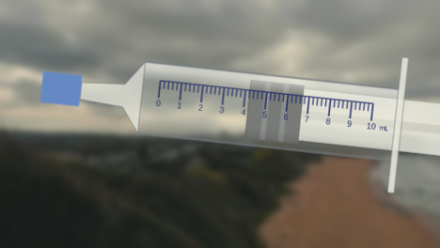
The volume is 4.2 mL
